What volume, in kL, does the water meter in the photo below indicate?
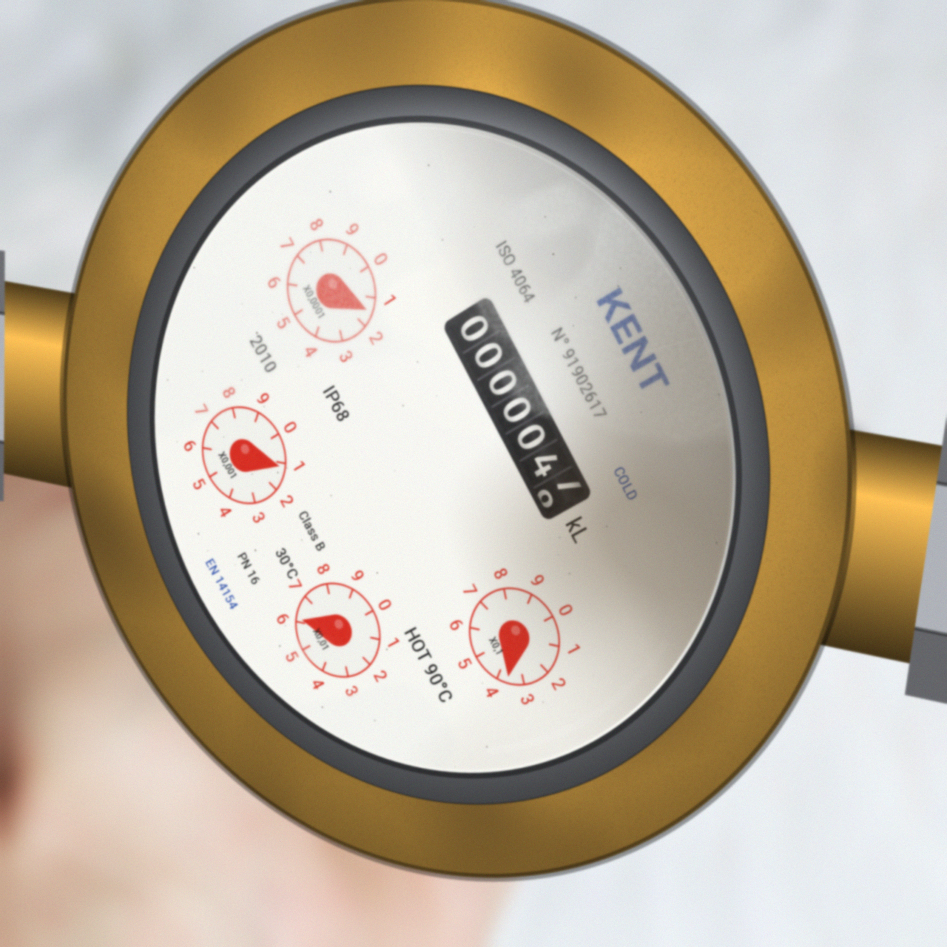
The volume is 47.3611 kL
